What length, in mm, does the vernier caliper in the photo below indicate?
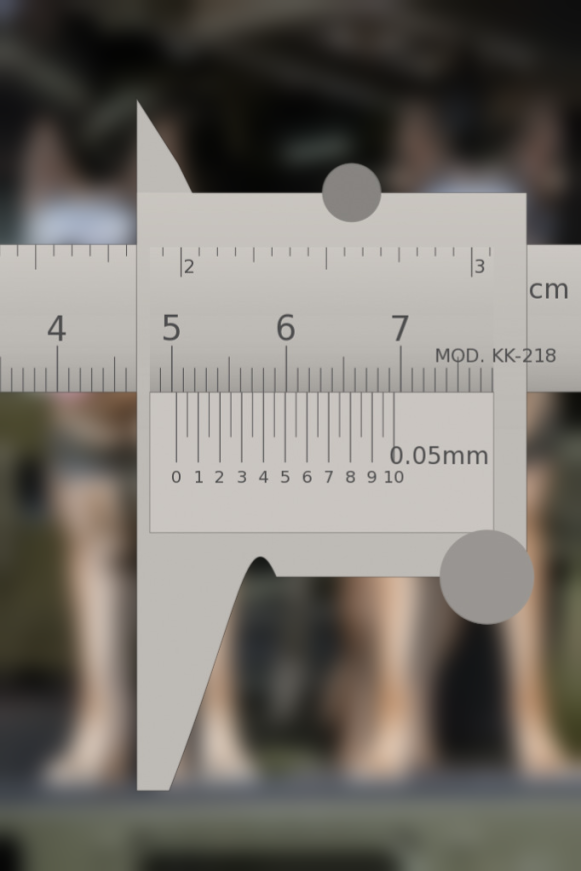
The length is 50.4 mm
